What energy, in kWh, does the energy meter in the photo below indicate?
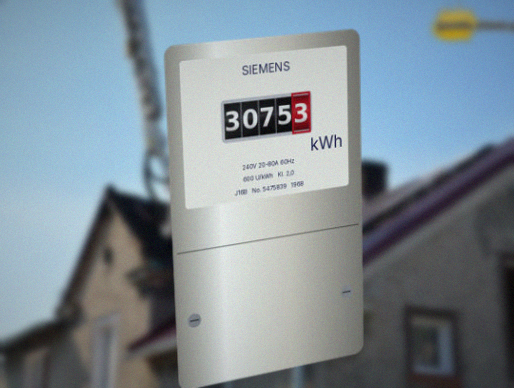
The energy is 3075.3 kWh
